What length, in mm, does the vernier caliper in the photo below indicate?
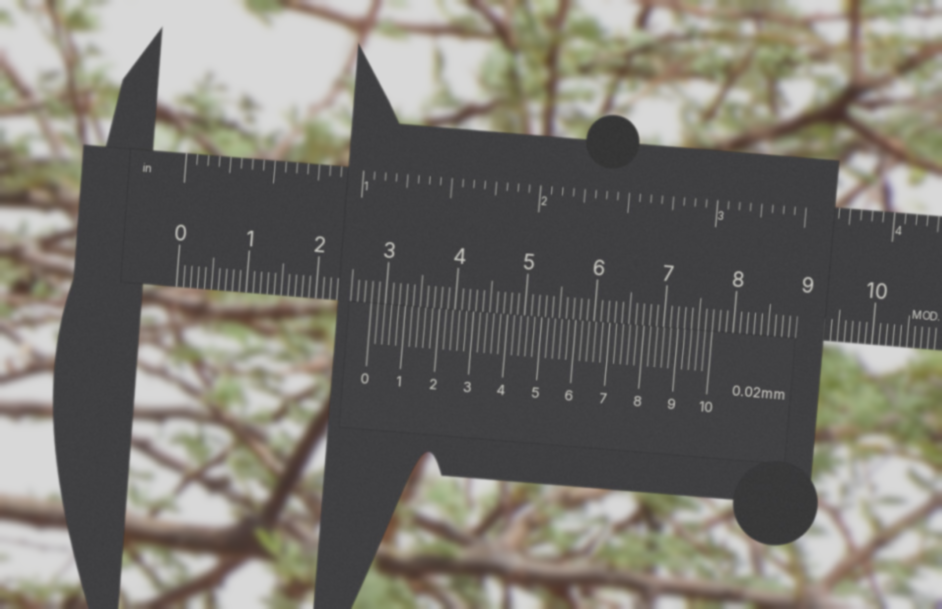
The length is 28.0 mm
